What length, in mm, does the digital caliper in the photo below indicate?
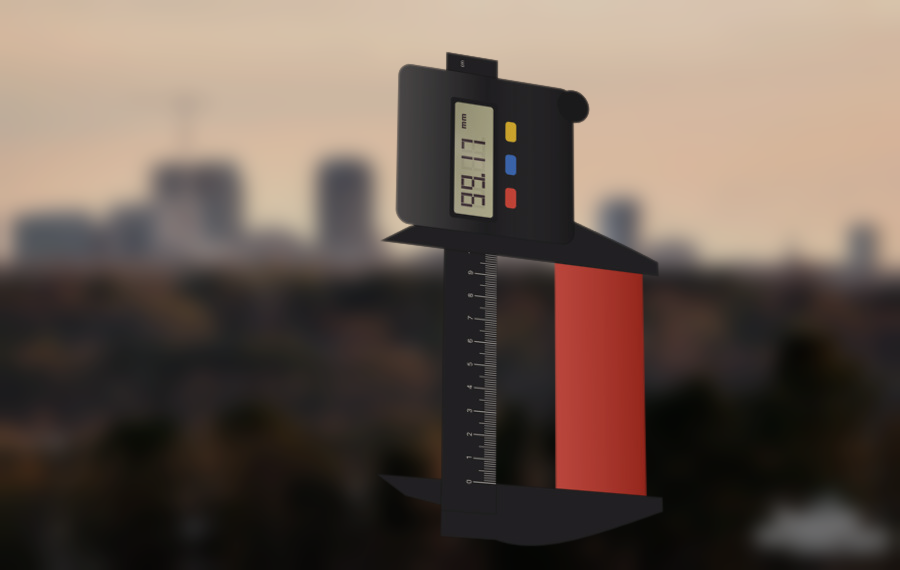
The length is 99.17 mm
